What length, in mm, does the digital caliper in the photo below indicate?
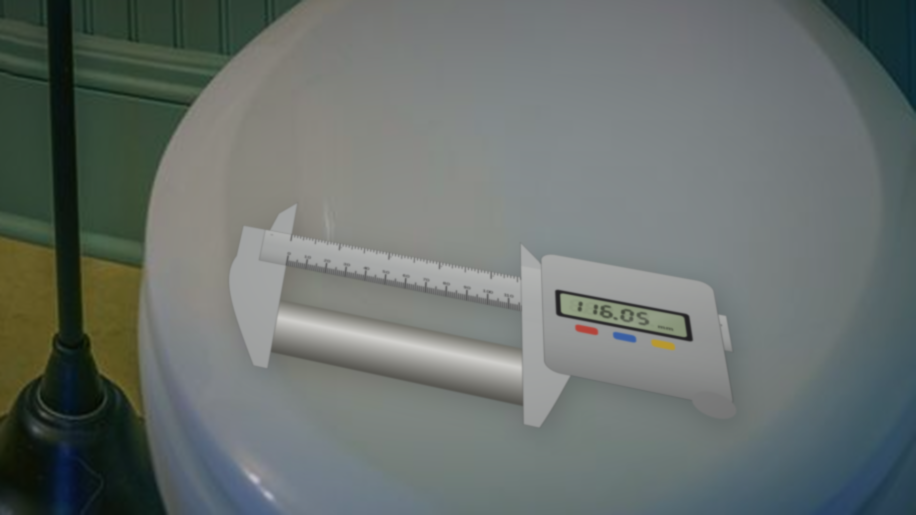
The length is 116.05 mm
